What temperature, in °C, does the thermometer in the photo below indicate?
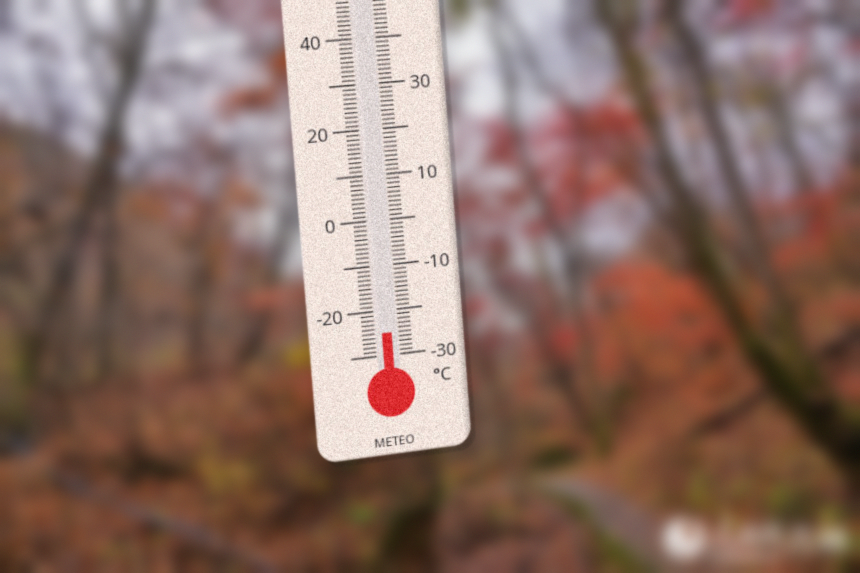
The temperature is -25 °C
